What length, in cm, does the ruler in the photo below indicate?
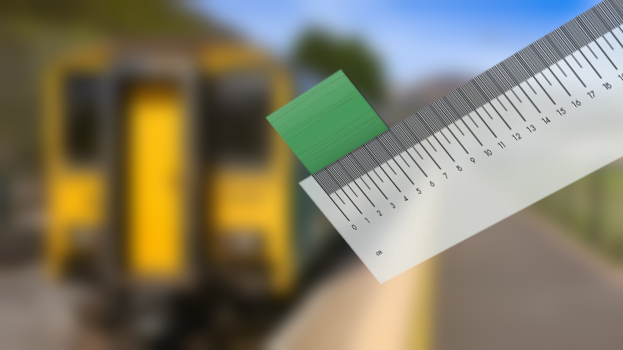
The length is 6 cm
